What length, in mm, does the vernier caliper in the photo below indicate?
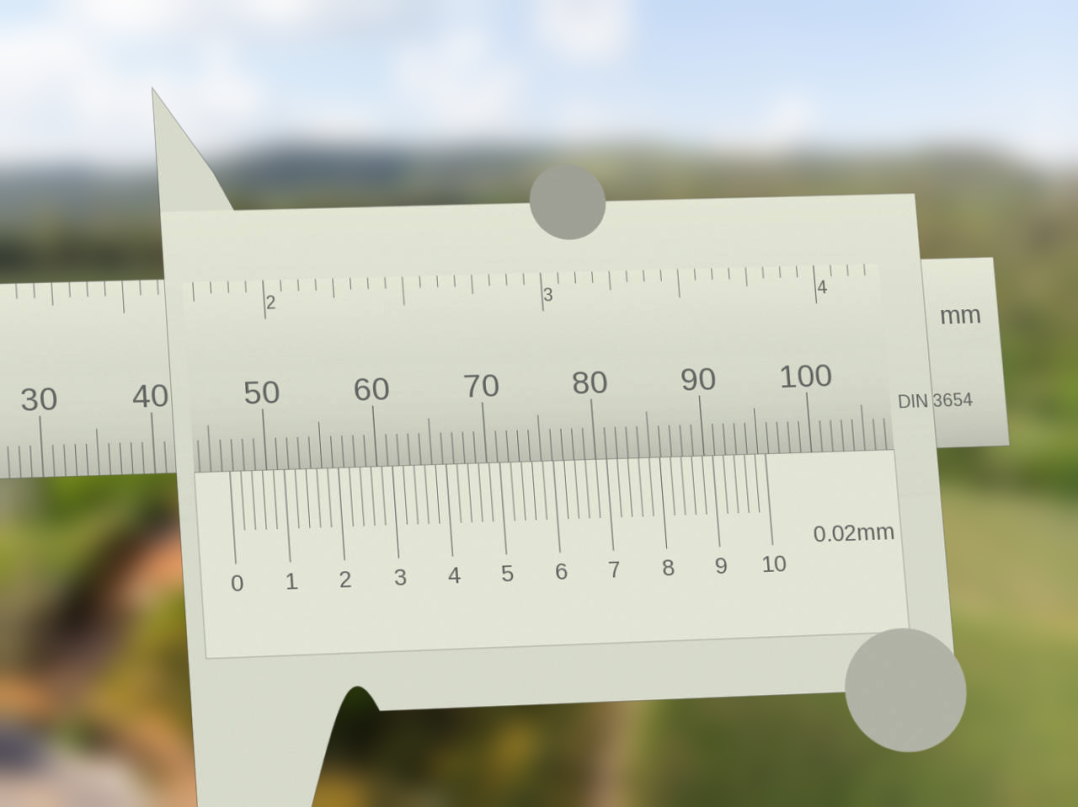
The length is 46.7 mm
